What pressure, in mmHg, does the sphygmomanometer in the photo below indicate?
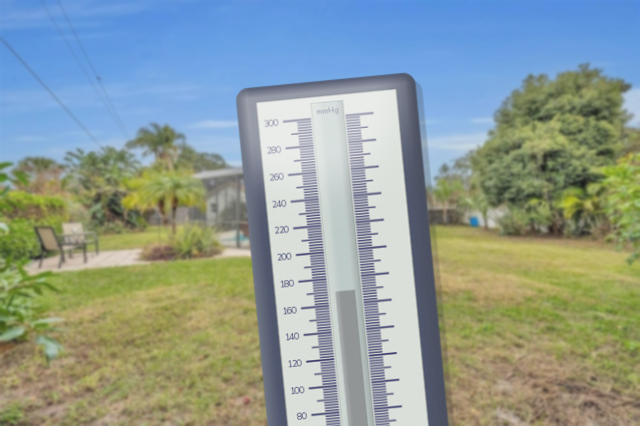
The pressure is 170 mmHg
